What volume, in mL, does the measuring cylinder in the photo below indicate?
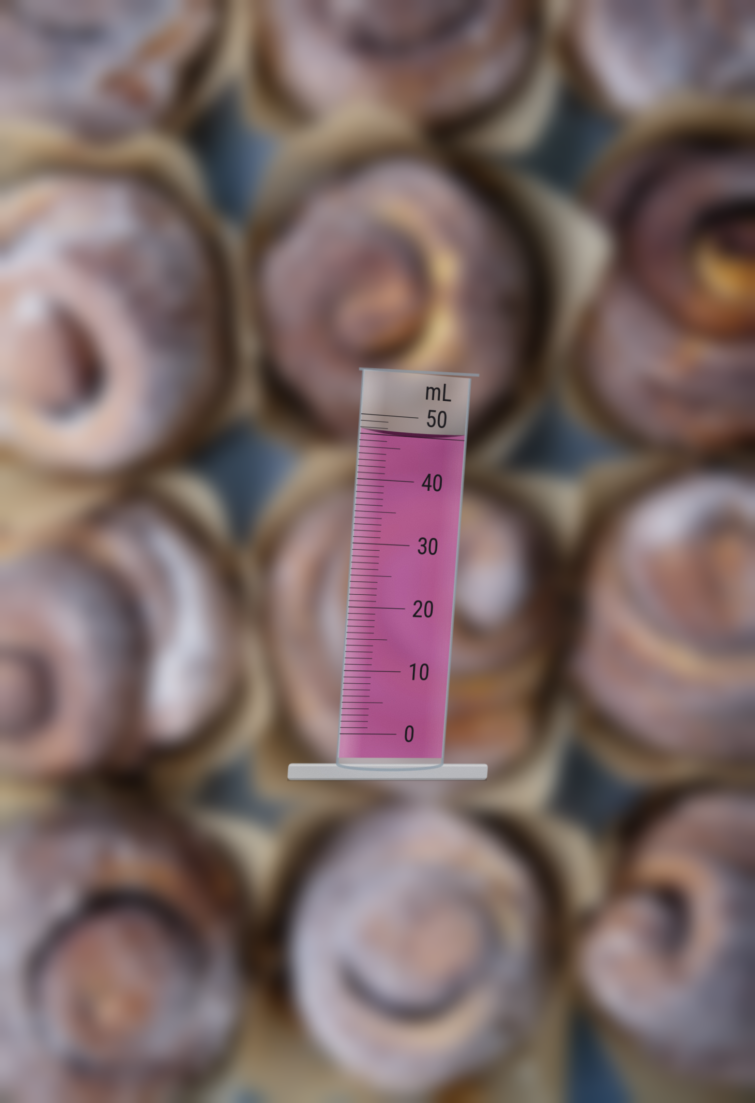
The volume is 47 mL
